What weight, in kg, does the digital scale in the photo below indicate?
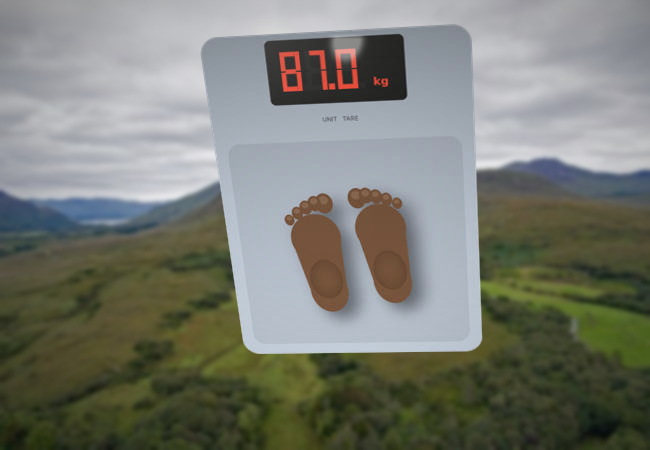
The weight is 87.0 kg
